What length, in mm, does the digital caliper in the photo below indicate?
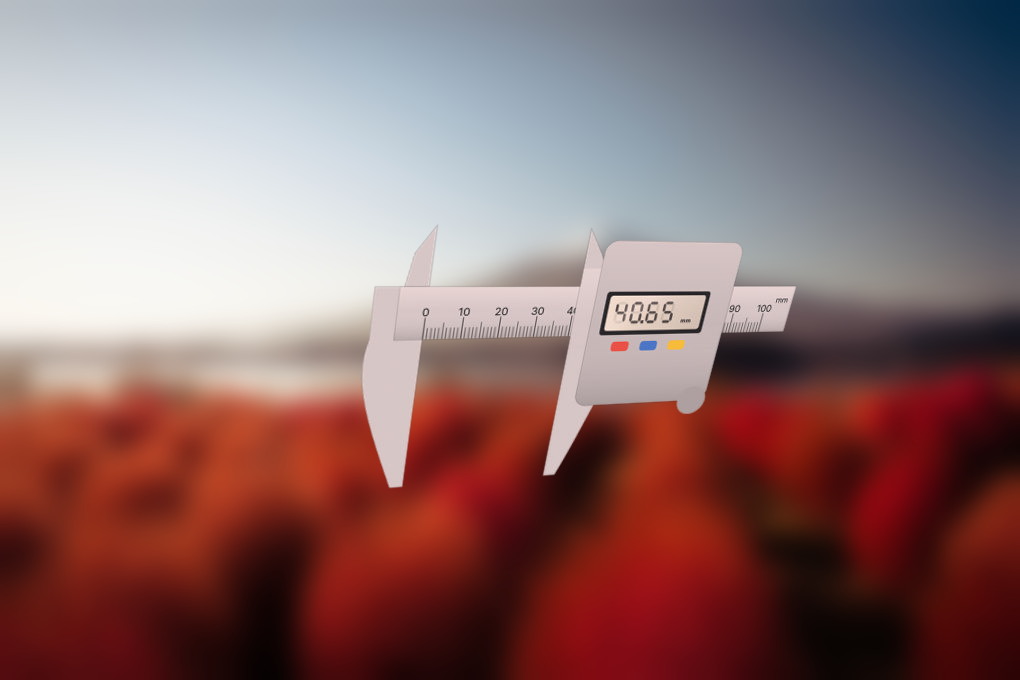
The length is 40.65 mm
